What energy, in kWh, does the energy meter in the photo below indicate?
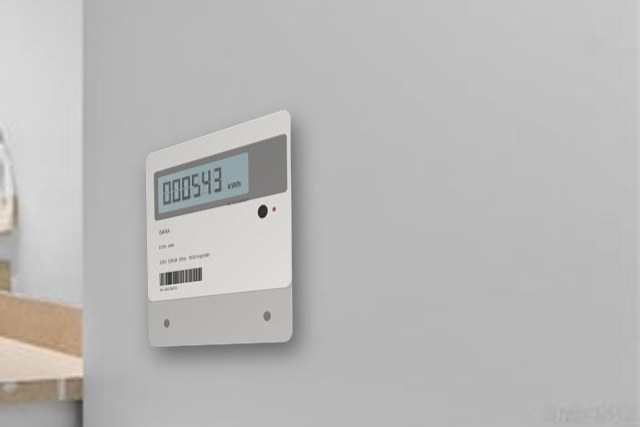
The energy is 543 kWh
